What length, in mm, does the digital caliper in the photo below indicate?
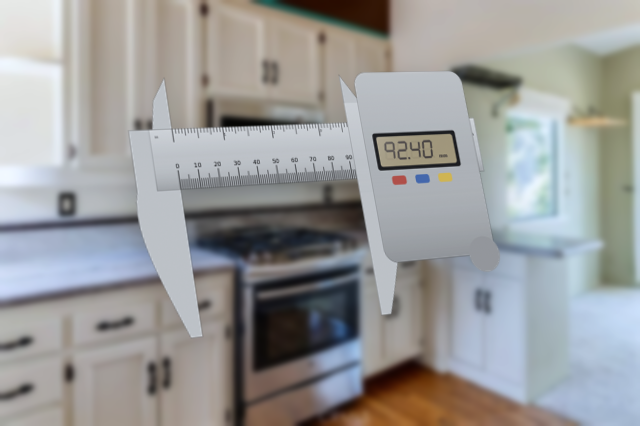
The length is 92.40 mm
